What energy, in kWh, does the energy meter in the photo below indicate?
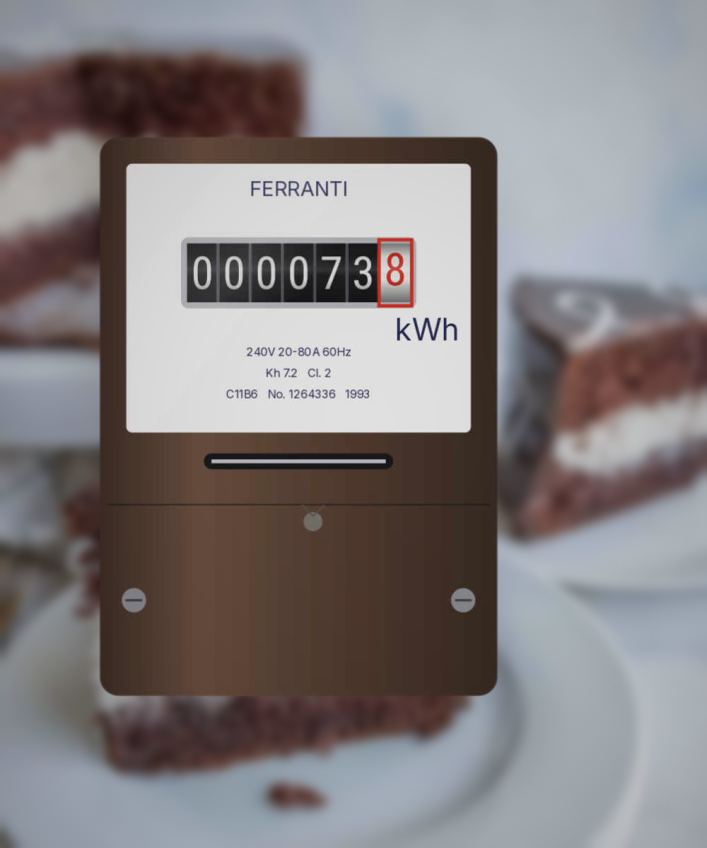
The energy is 73.8 kWh
